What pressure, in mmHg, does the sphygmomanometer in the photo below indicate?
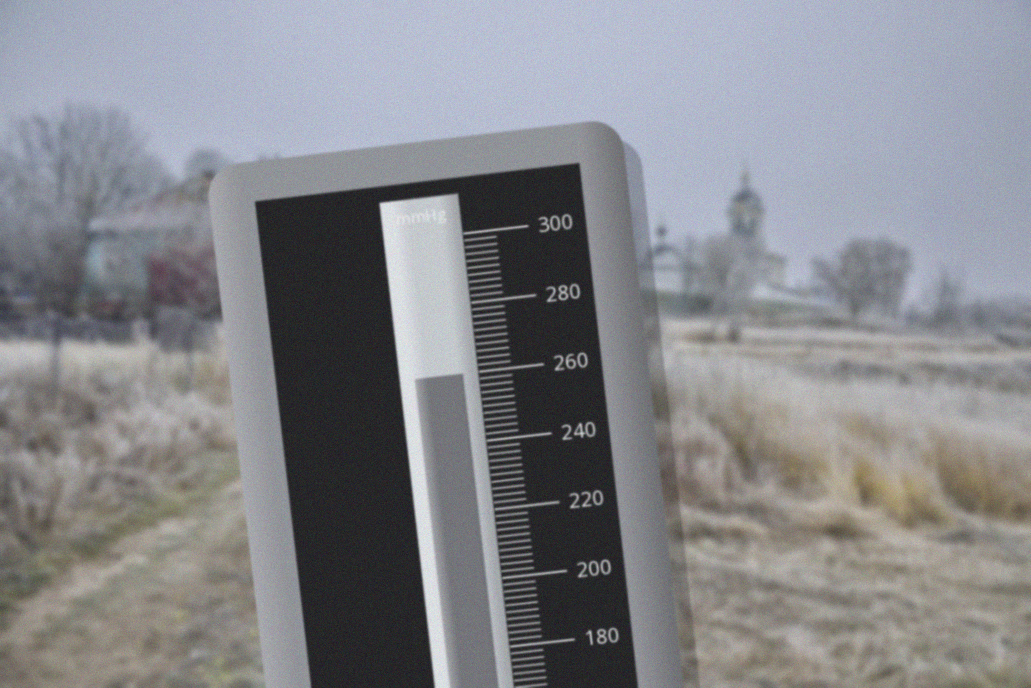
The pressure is 260 mmHg
